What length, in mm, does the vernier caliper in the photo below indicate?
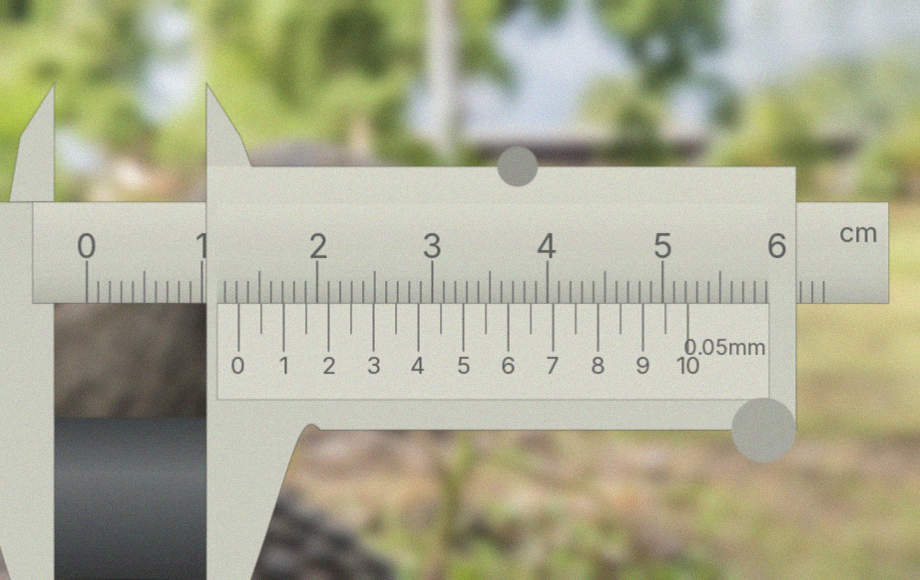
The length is 13.2 mm
